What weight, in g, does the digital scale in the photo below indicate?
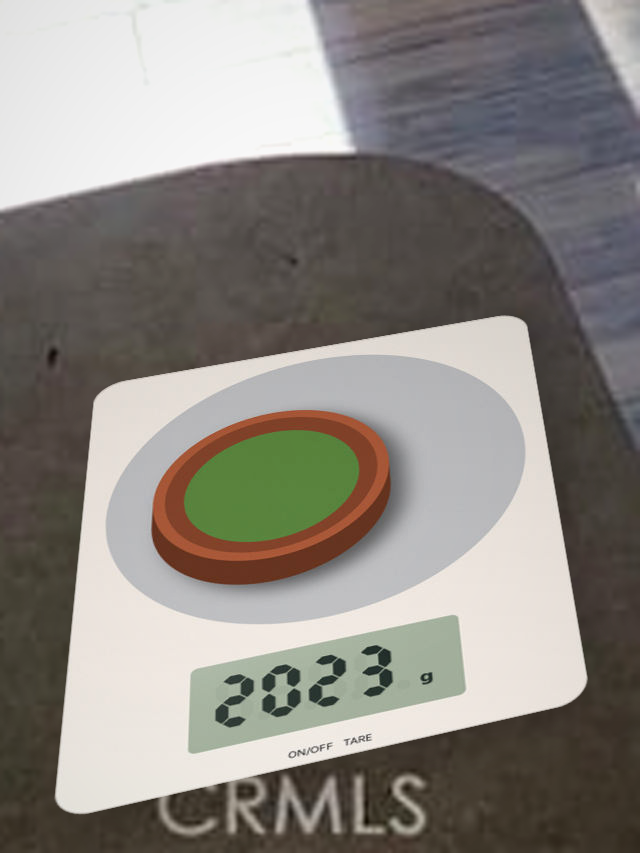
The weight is 2023 g
